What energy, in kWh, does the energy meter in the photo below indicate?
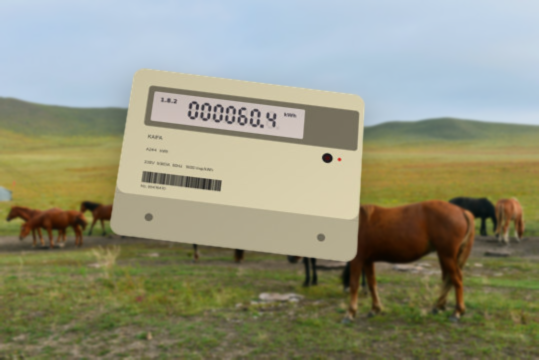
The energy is 60.4 kWh
